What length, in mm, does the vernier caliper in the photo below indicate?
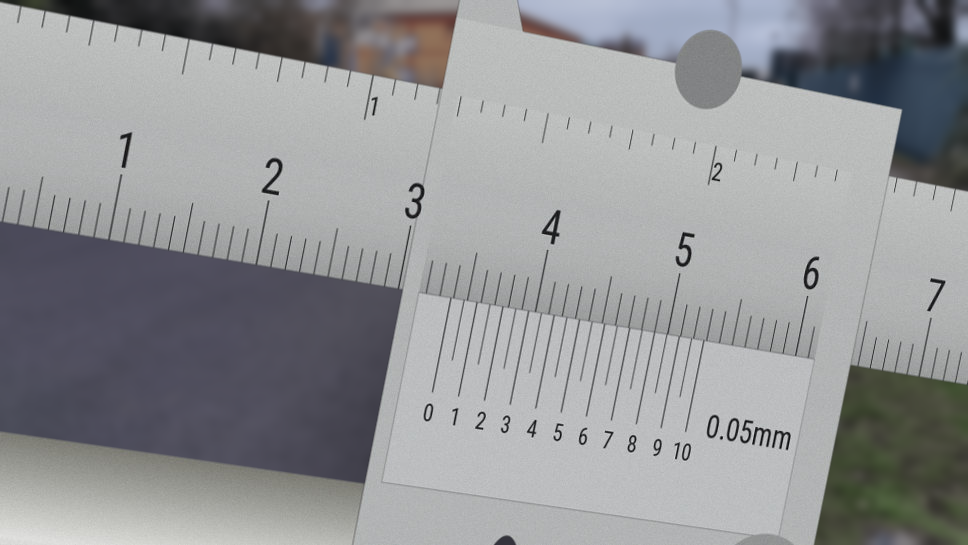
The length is 33.8 mm
